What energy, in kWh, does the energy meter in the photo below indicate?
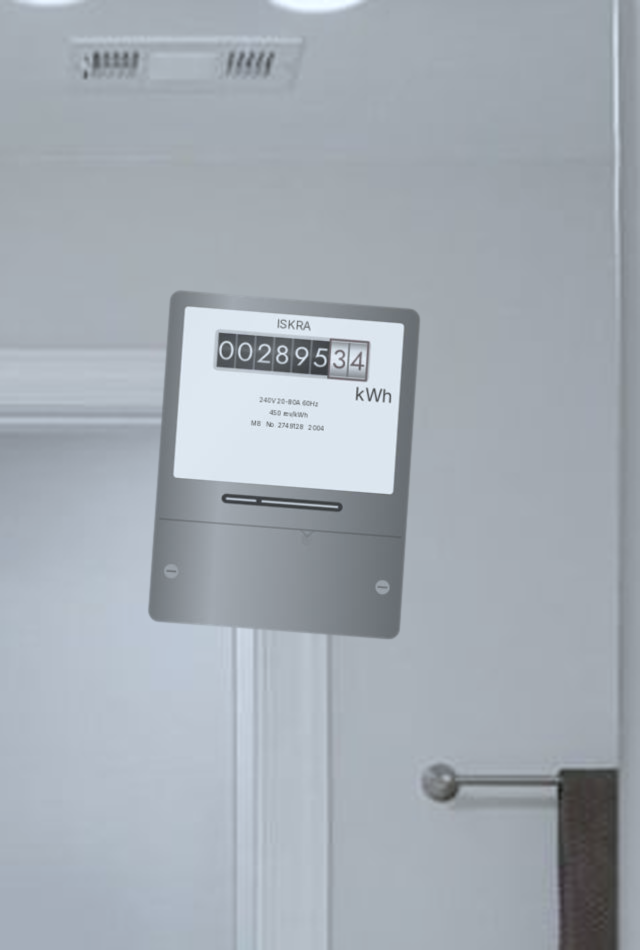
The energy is 2895.34 kWh
